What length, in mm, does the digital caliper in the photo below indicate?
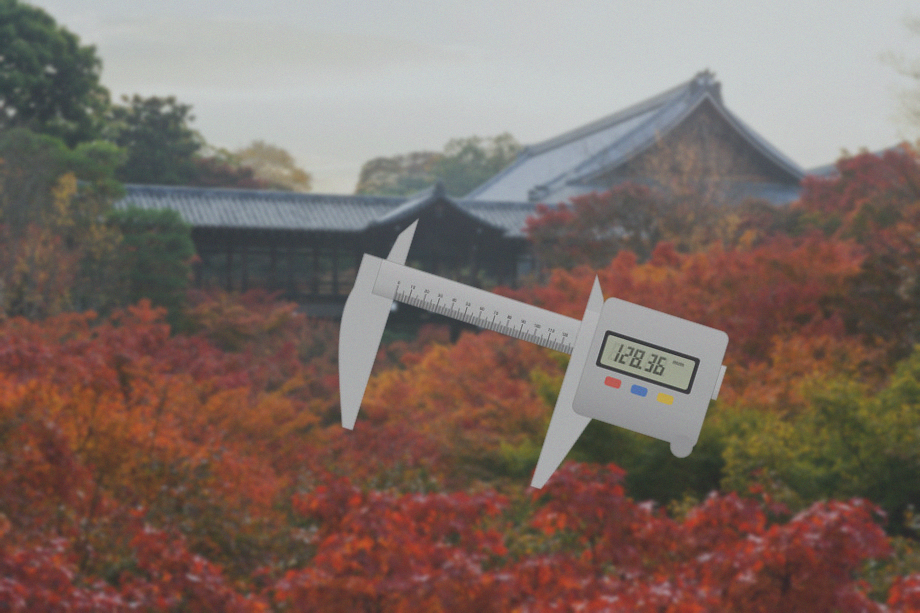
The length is 128.36 mm
